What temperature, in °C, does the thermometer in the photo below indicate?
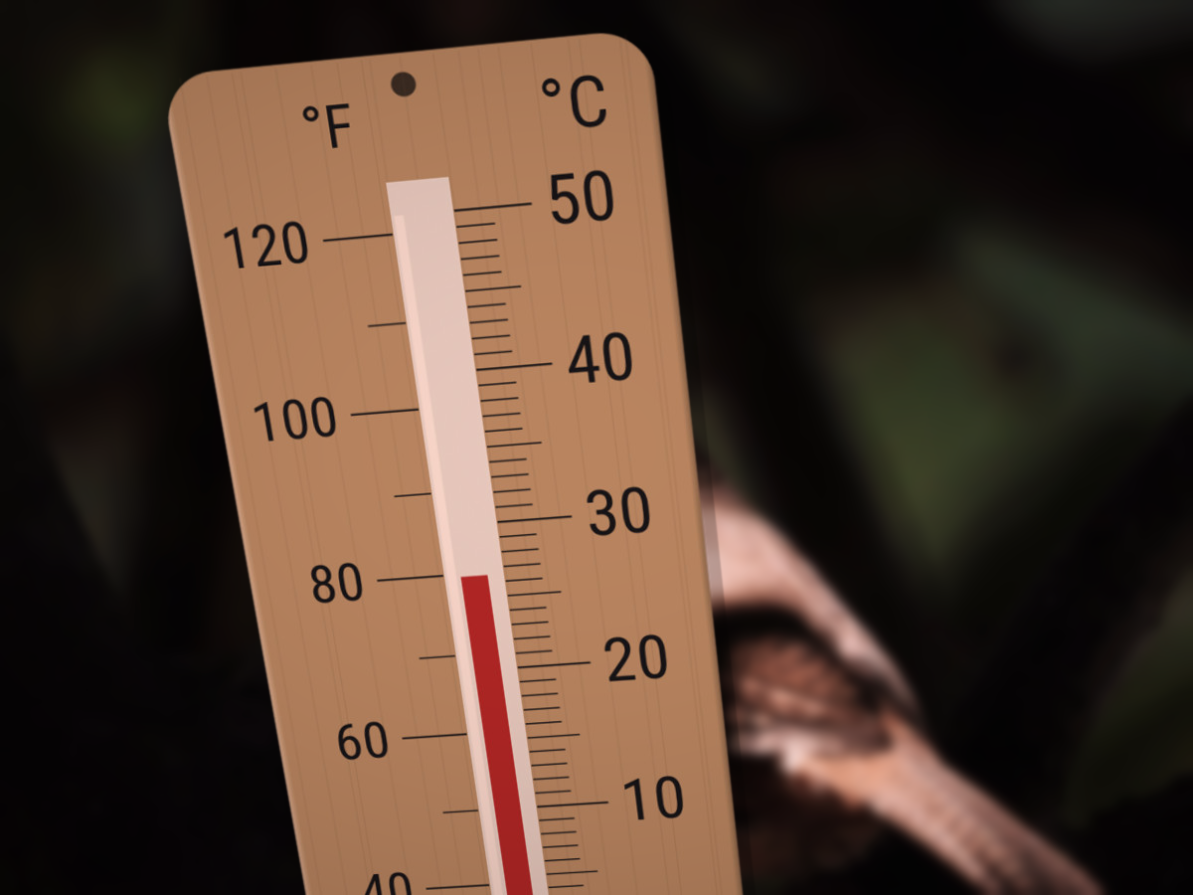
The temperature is 26.5 °C
